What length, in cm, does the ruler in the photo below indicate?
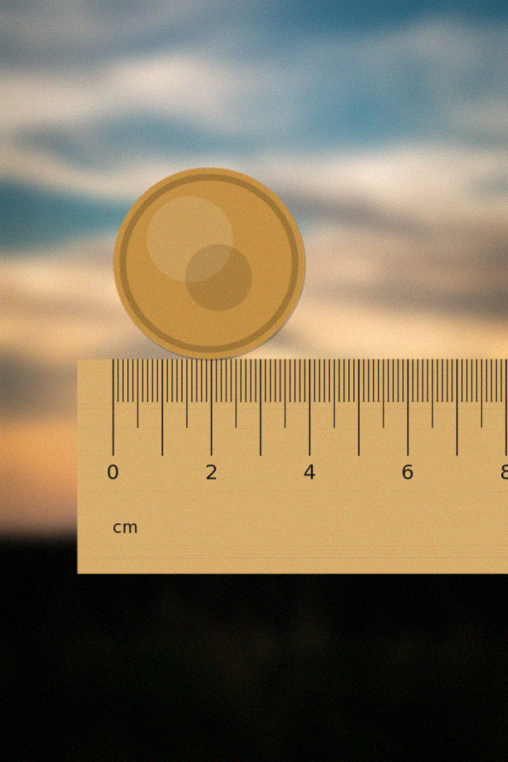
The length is 3.9 cm
